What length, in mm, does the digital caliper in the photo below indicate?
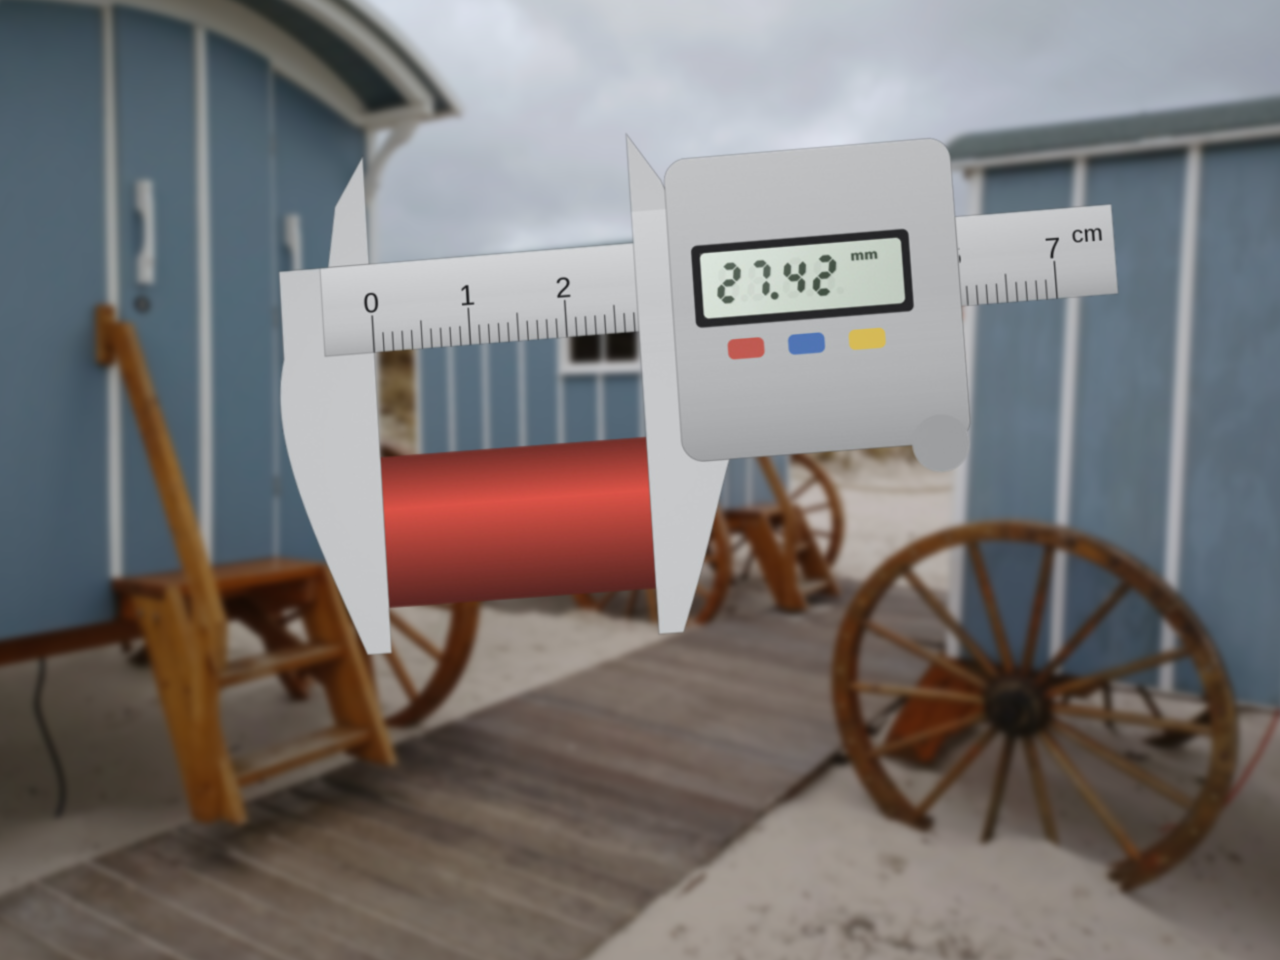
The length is 27.42 mm
